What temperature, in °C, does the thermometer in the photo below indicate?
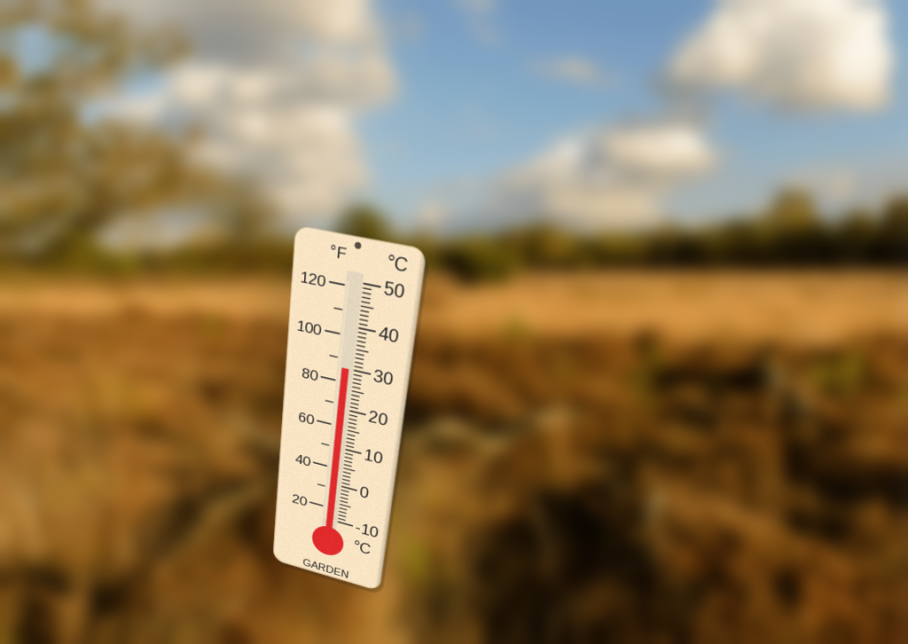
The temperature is 30 °C
